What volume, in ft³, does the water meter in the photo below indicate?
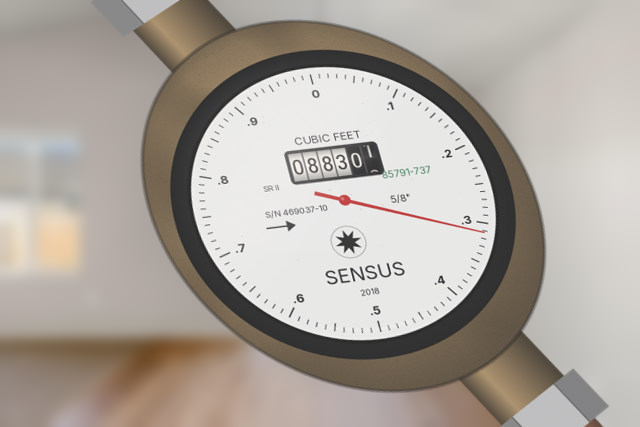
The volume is 88301.31 ft³
